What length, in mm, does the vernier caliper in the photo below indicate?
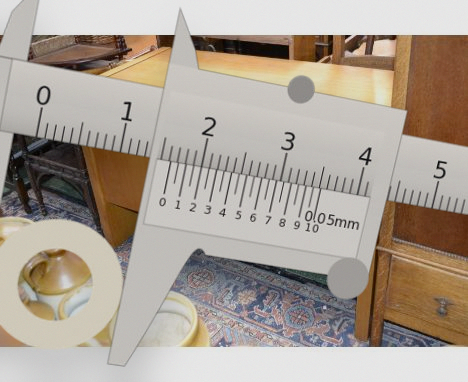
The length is 16.2 mm
